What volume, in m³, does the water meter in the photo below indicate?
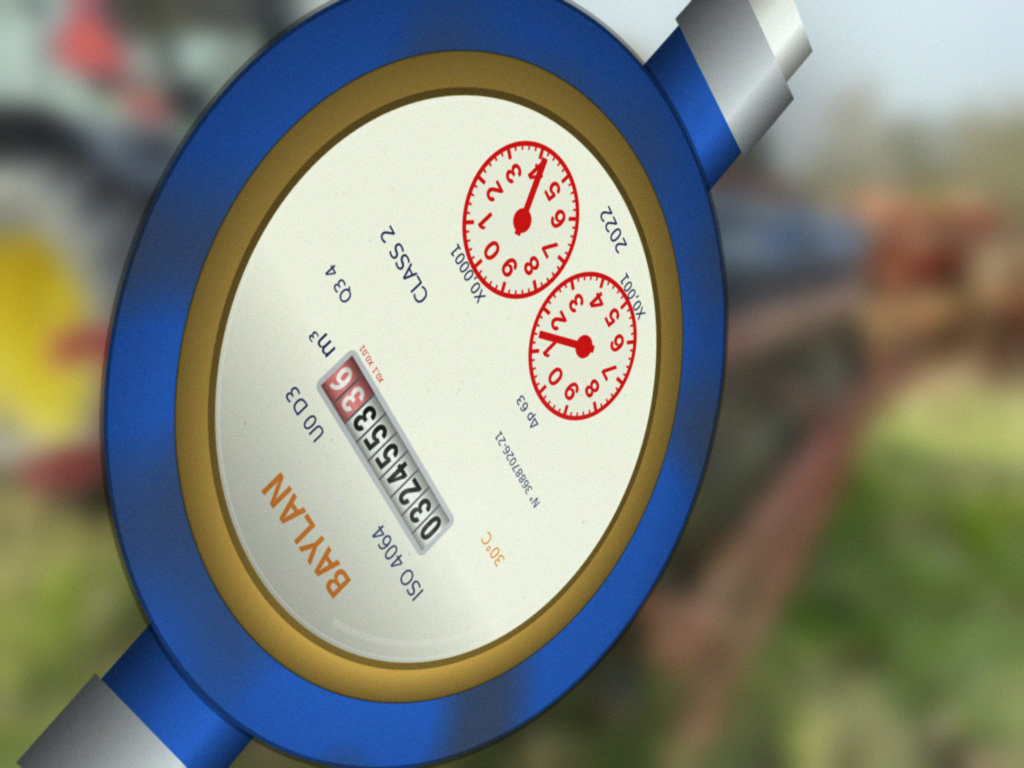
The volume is 324553.3614 m³
